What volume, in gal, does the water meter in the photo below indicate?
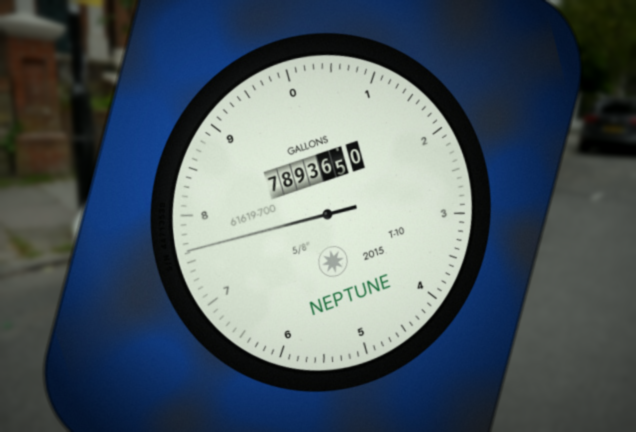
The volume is 7893647.6 gal
